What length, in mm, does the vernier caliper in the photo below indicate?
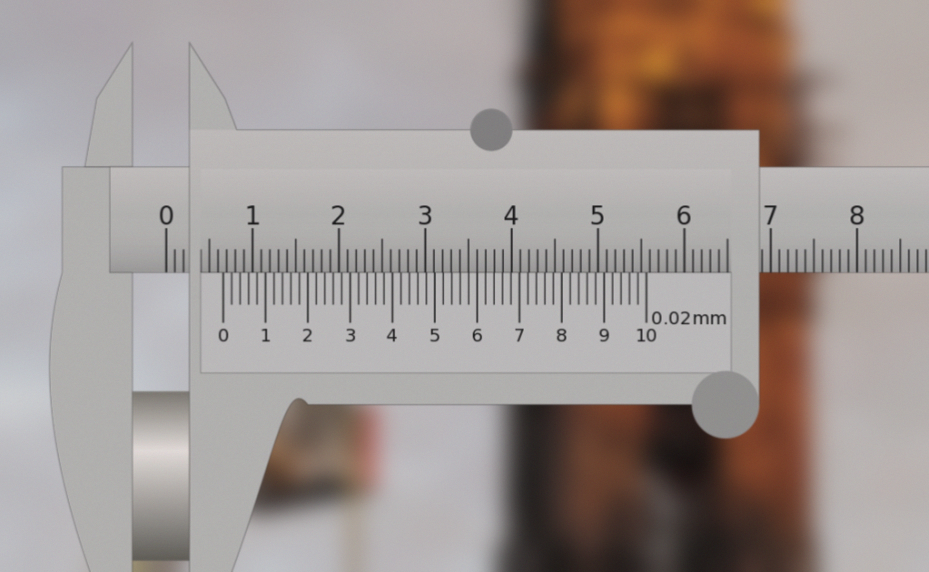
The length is 6.6 mm
